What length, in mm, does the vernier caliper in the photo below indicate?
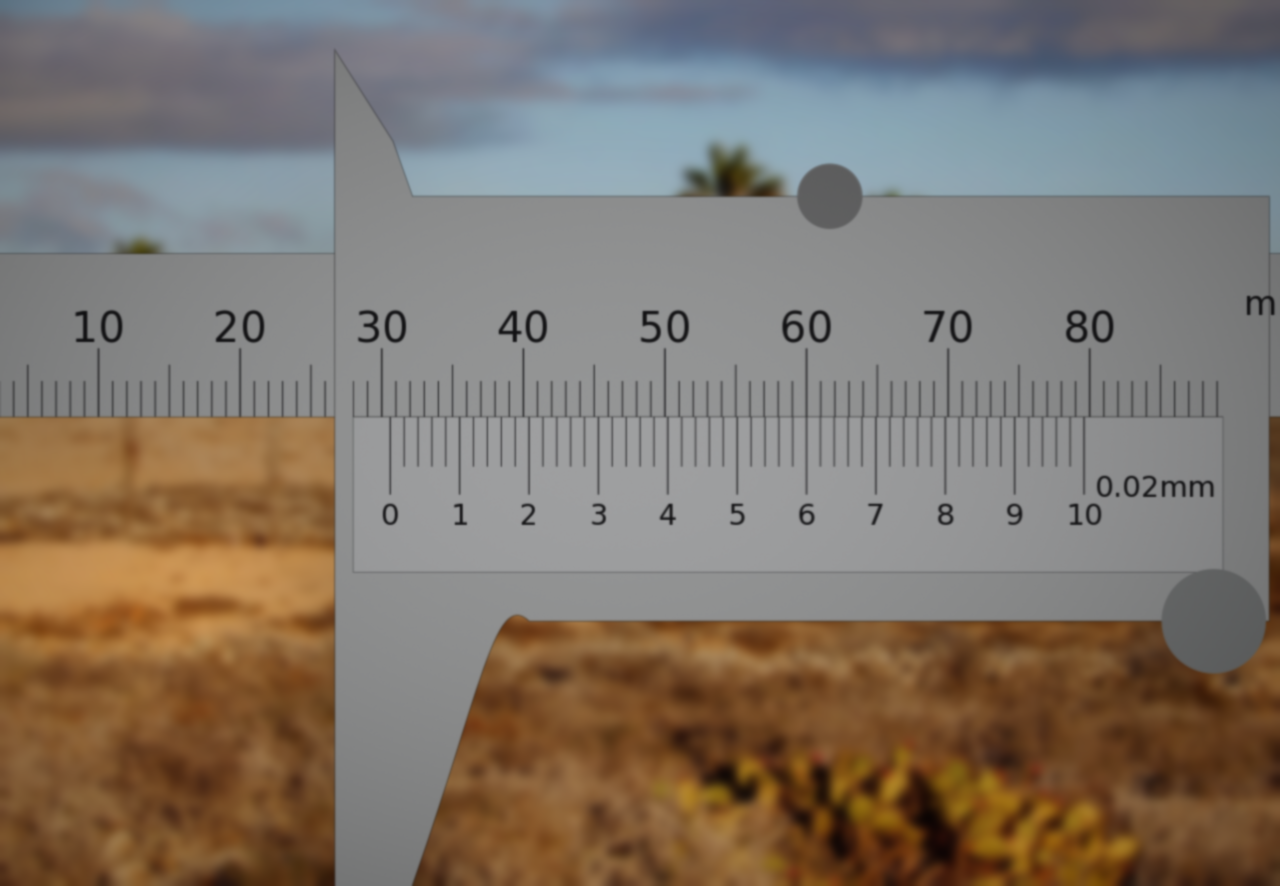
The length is 30.6 mm
